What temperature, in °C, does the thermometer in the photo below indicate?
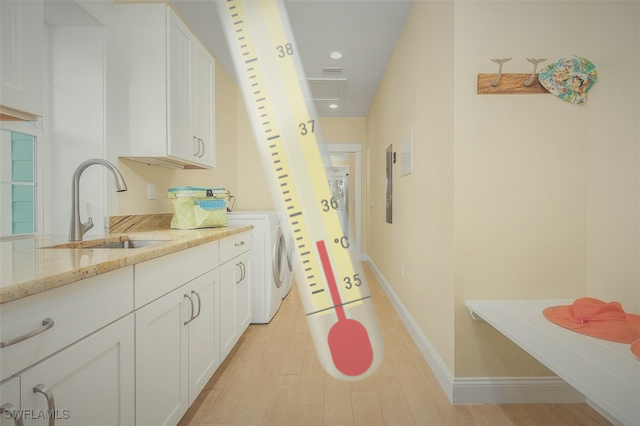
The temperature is 35.6 °C
